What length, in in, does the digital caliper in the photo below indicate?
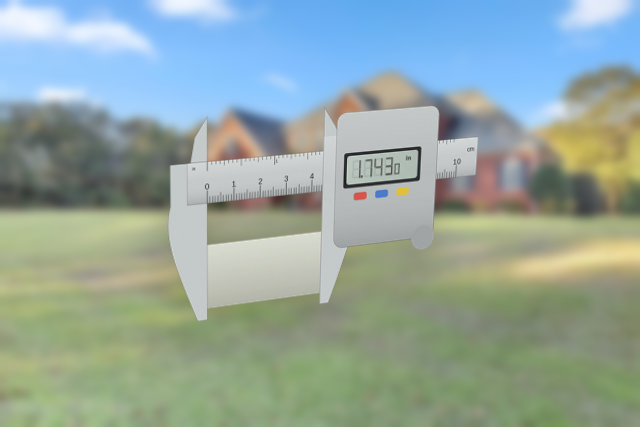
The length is 1.7430 in
